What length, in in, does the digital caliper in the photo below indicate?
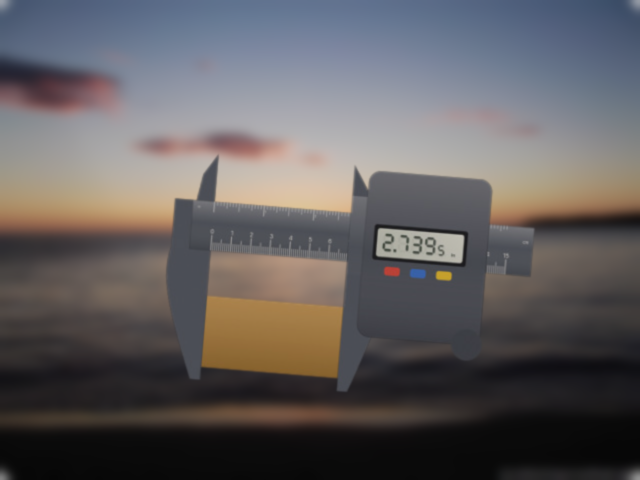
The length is 2.7395 in
